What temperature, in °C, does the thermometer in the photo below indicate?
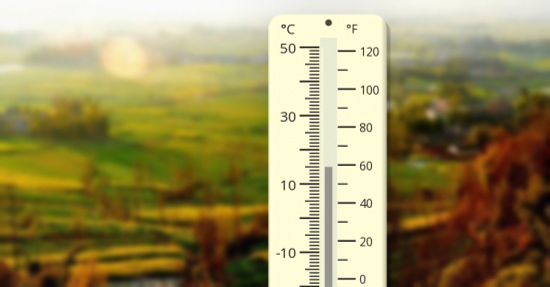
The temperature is 15 °C
